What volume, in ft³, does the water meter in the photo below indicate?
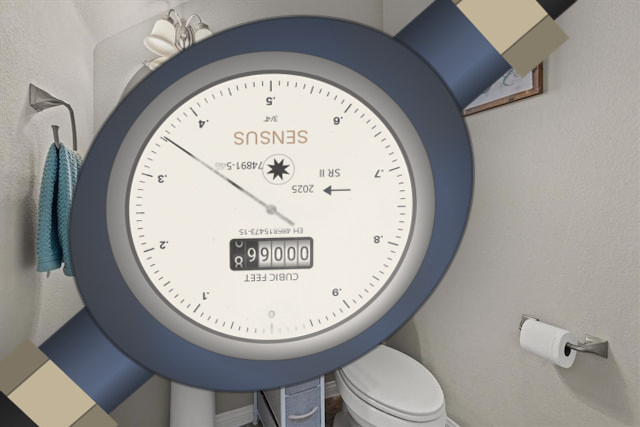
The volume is 668.35 ft³
